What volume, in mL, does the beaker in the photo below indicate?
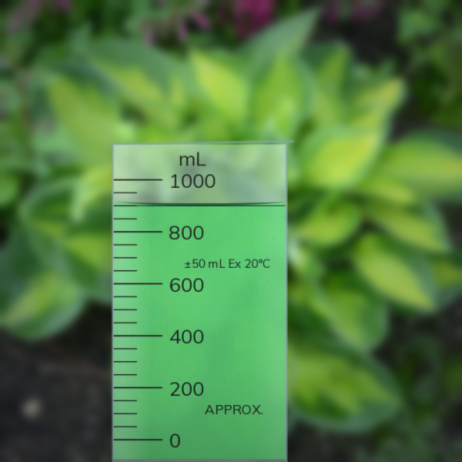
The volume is 900 mL
